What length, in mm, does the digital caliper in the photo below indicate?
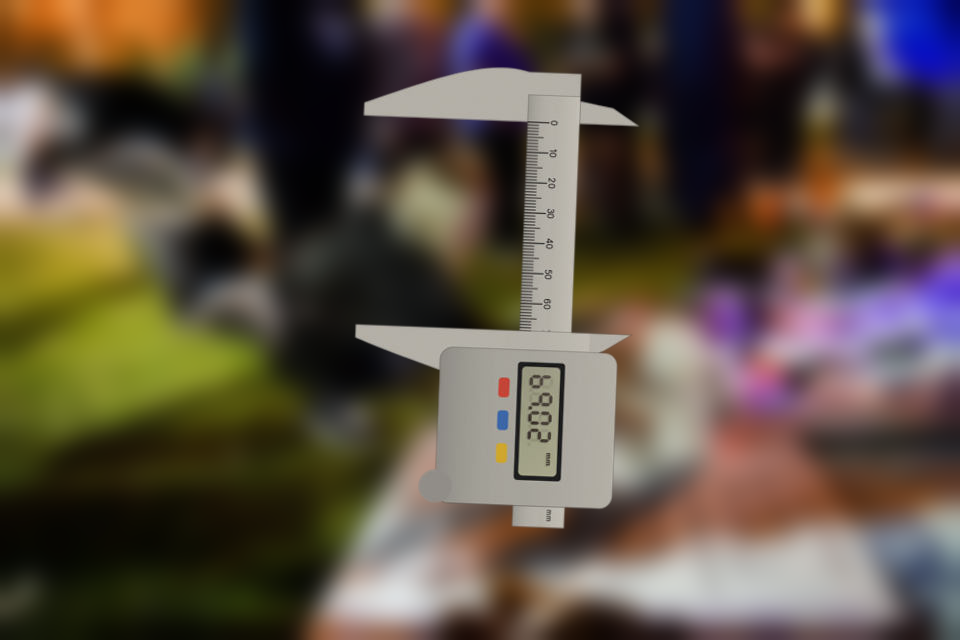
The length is 69.02 mm
